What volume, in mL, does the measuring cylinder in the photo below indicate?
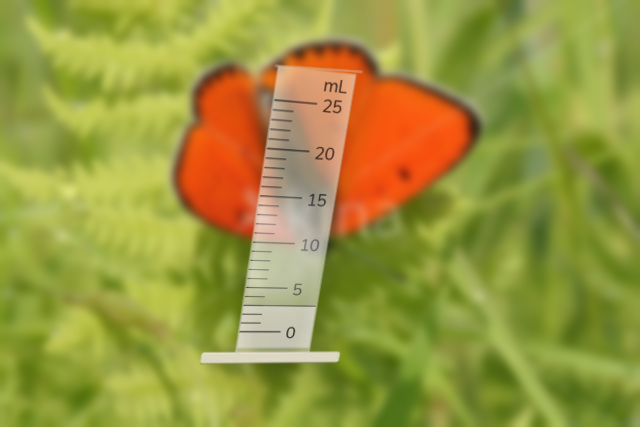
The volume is 3 mL
